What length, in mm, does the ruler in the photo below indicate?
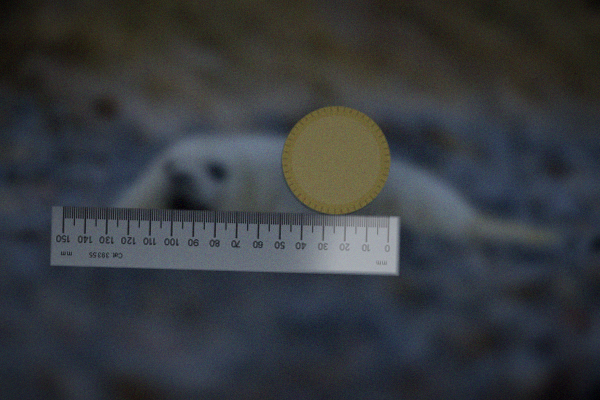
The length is 50 mm
